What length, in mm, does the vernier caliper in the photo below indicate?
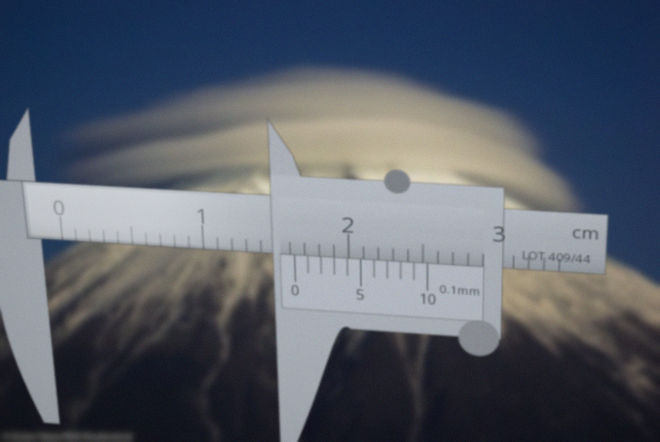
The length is 16.3 mm
